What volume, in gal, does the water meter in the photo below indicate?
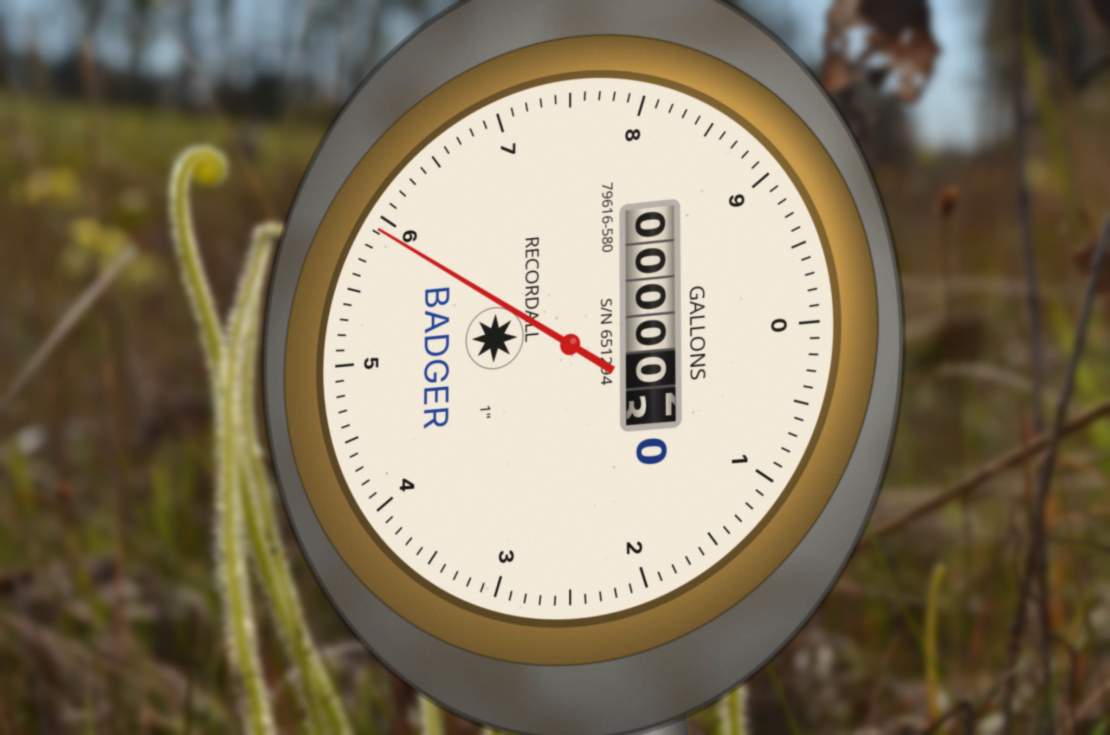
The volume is 25.9 gal
